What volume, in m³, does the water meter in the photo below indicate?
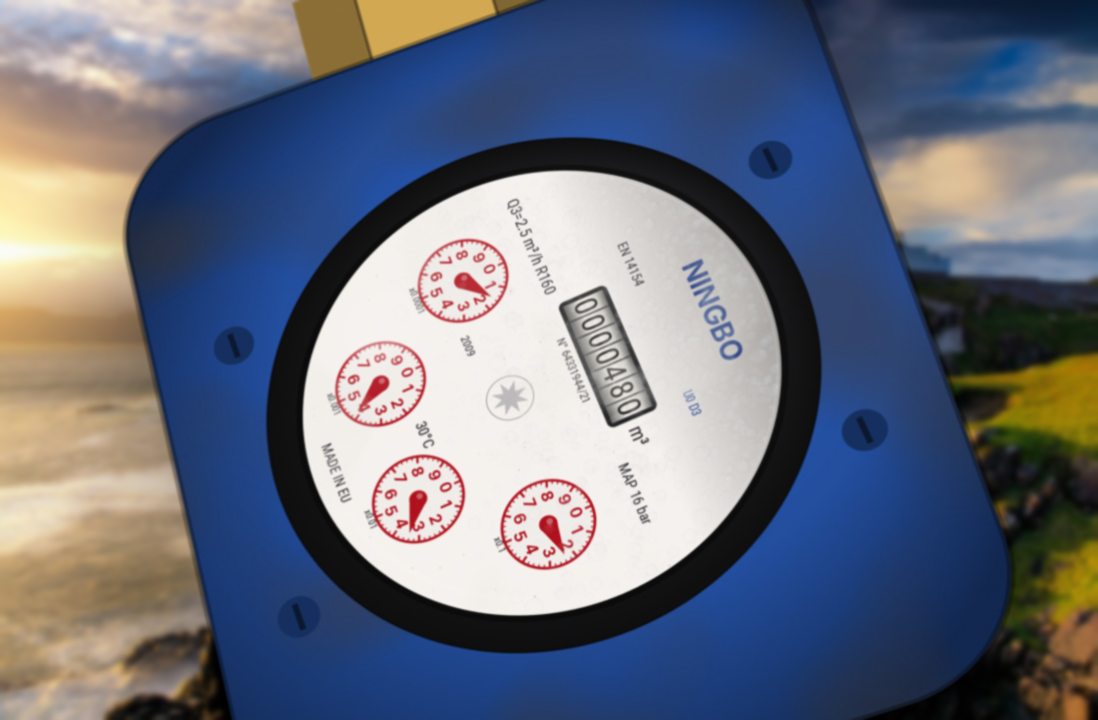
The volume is 480.2341 m³
